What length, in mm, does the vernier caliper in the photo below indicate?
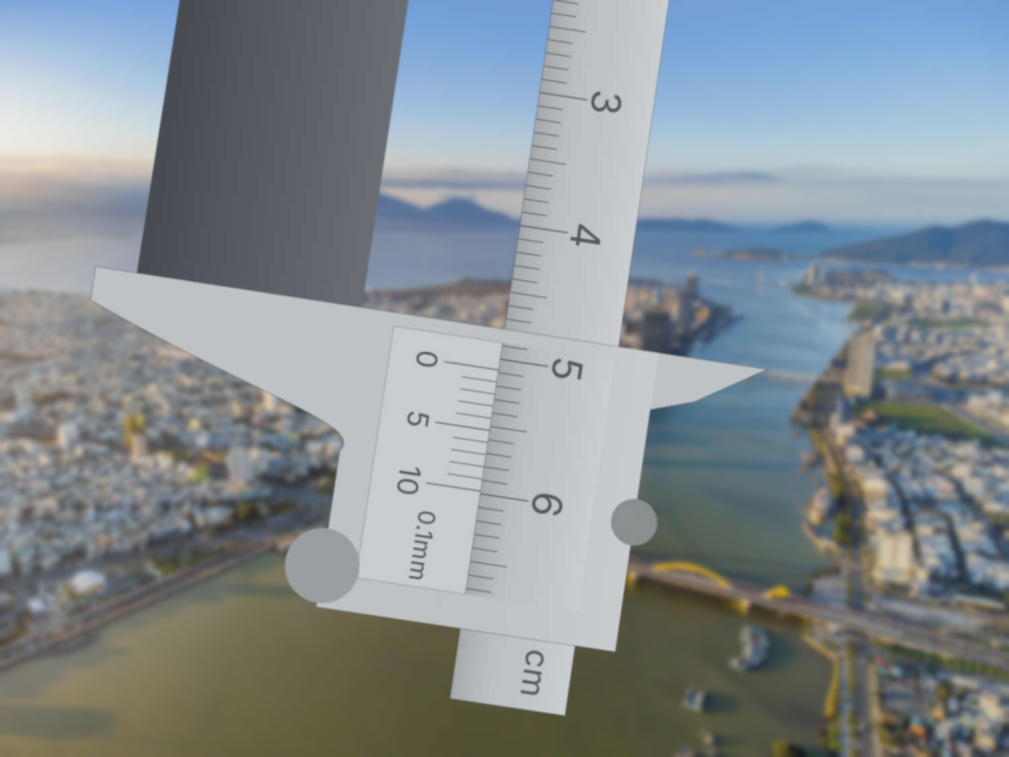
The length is 50.8 mm
